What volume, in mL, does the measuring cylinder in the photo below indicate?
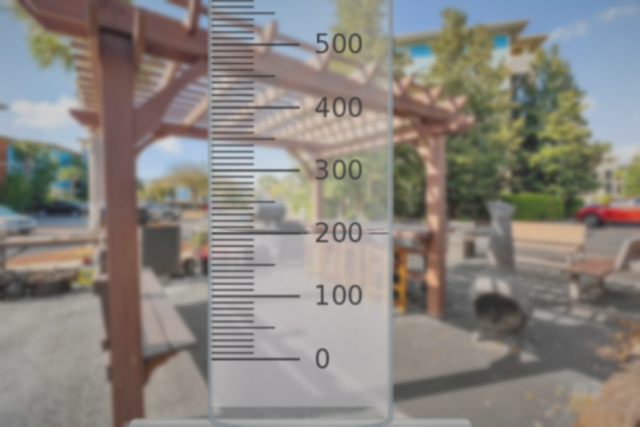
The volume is 200 mL
